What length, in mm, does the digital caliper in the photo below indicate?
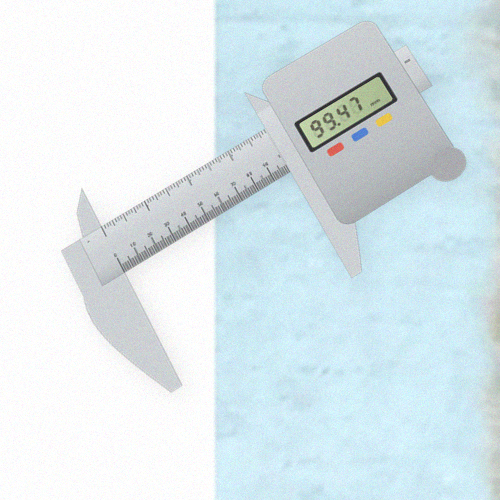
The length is 99.47 mm
